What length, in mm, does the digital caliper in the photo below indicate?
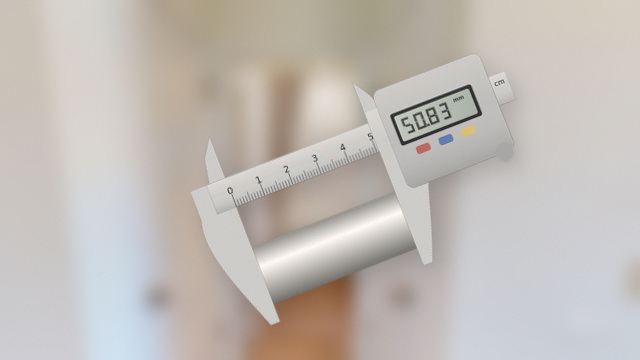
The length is 50.83 mm
